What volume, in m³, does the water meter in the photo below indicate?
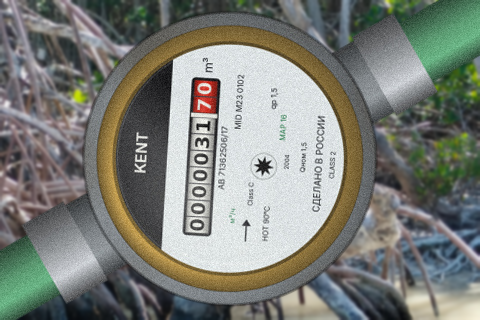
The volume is 31.70 m³
